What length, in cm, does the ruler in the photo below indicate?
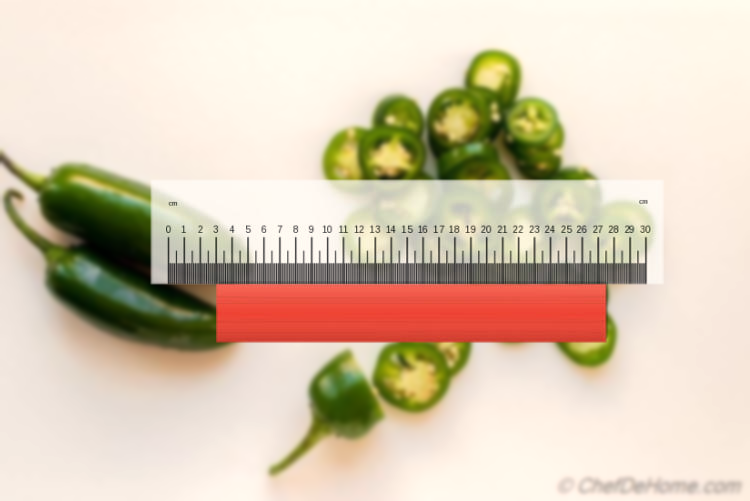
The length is 24.5 cm
